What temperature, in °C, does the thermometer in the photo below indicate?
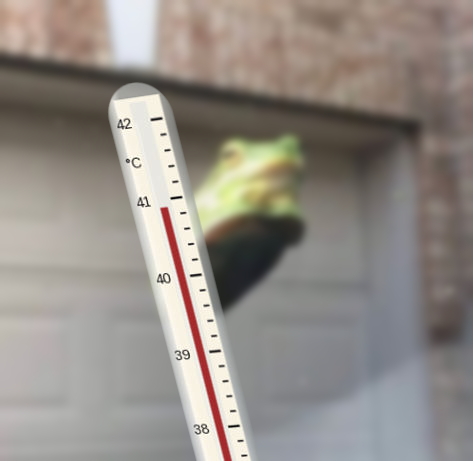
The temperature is 40.9 °C
